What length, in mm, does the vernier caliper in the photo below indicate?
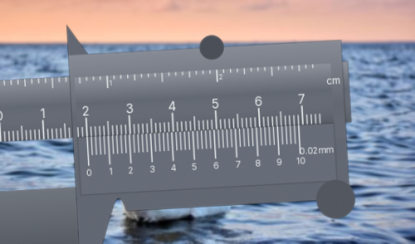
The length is 20.0 mm
